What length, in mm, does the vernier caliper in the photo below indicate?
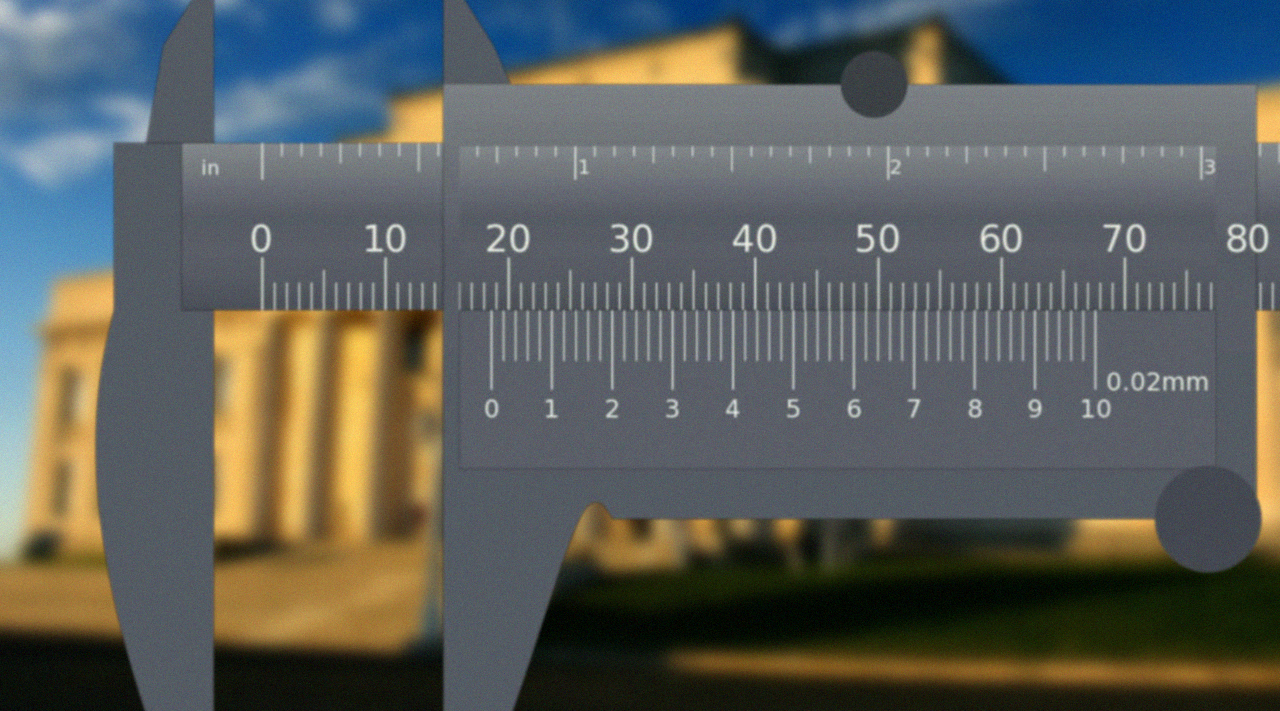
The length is 18.6 mm
